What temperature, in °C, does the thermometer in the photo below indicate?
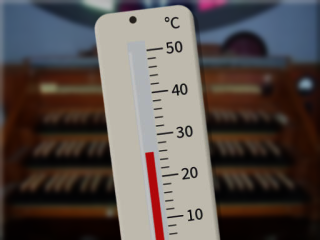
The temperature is 26 °C
